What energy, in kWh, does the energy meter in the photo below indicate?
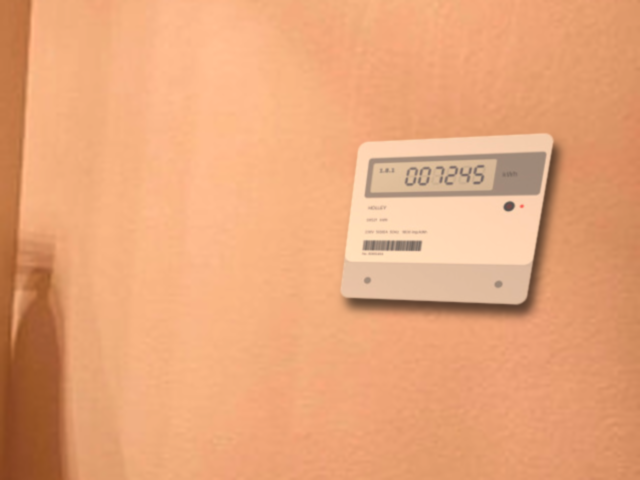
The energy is 7245 kWh
